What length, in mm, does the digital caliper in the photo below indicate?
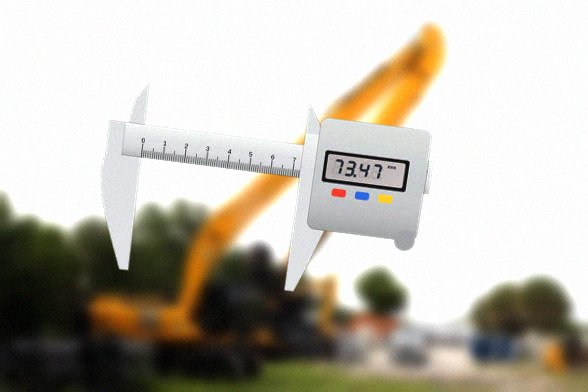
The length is 73.47 mm
